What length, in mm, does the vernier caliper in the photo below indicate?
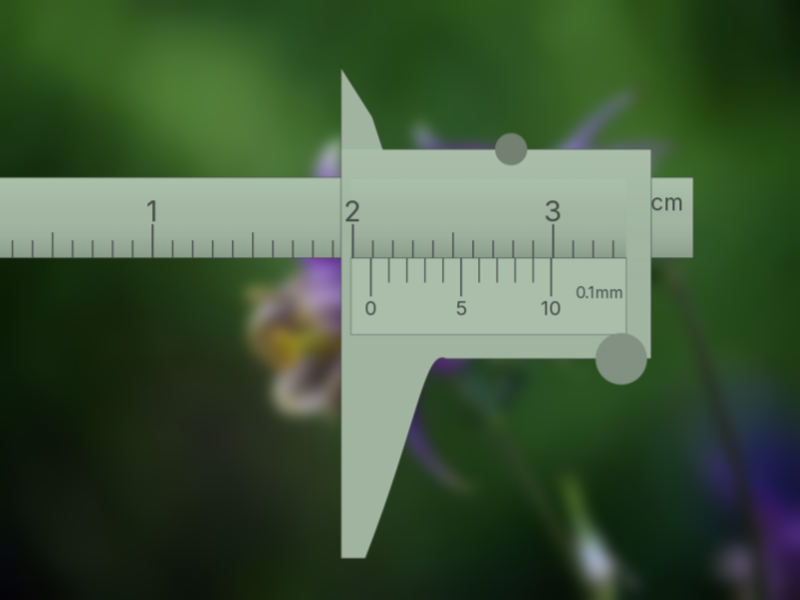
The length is 20.9 mm
